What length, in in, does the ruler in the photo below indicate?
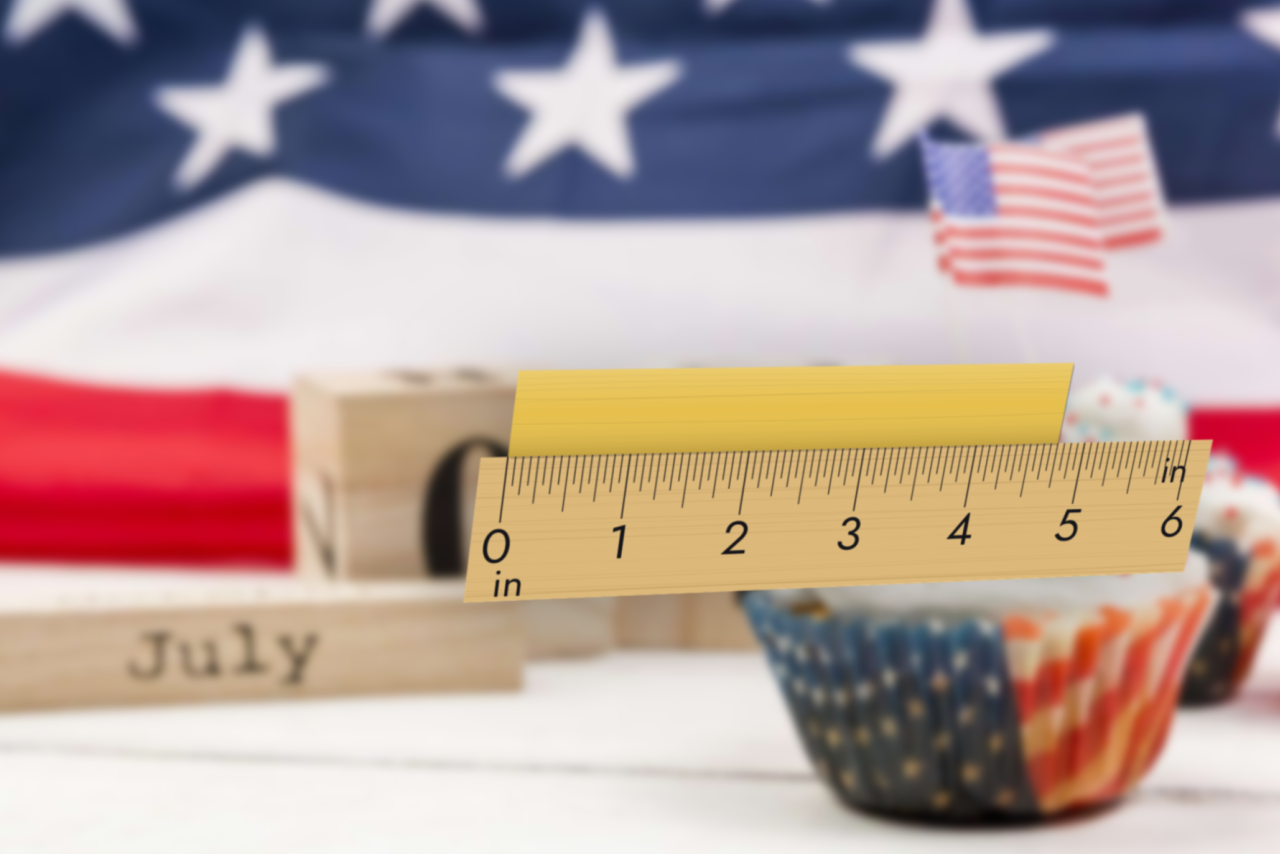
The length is 4.75 in
